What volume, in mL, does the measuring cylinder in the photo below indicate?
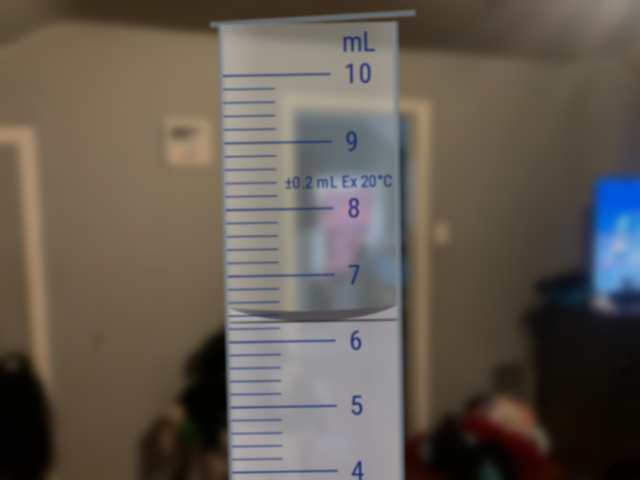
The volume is 6.3 mL
